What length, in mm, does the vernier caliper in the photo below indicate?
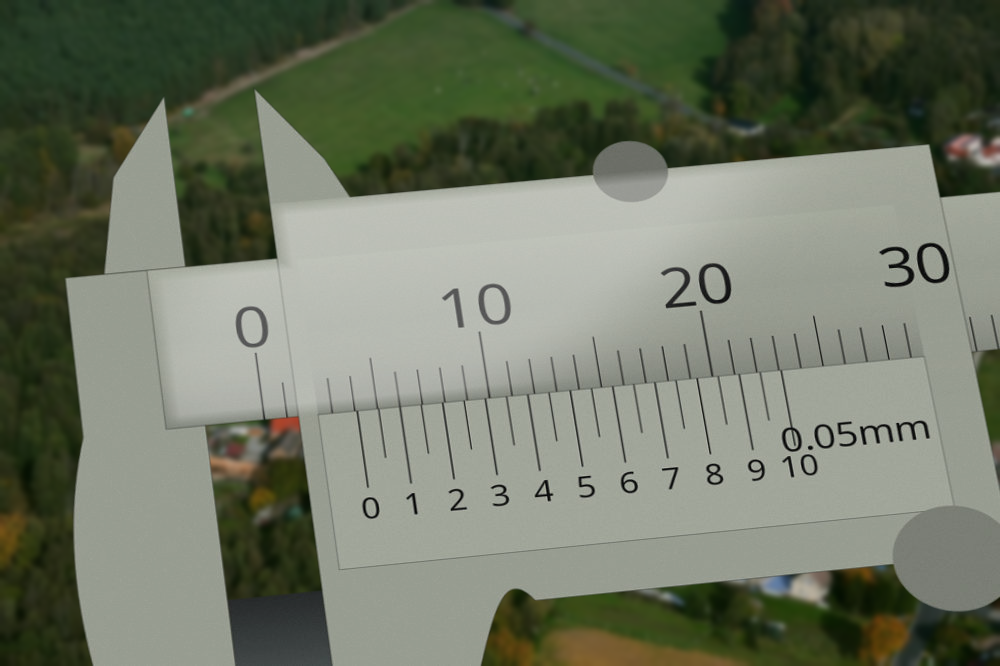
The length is 4.1 mm
